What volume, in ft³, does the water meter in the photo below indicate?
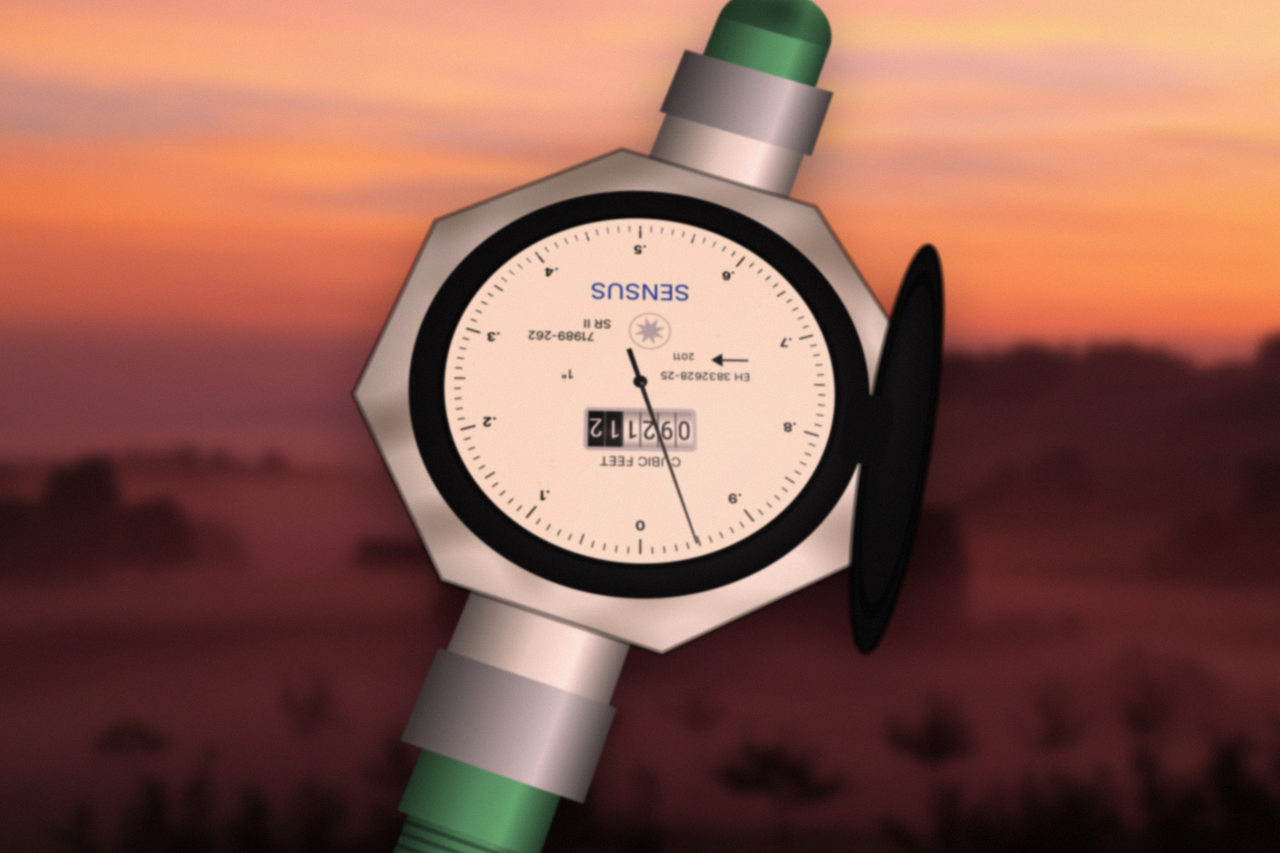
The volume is 92111.95 ft³
